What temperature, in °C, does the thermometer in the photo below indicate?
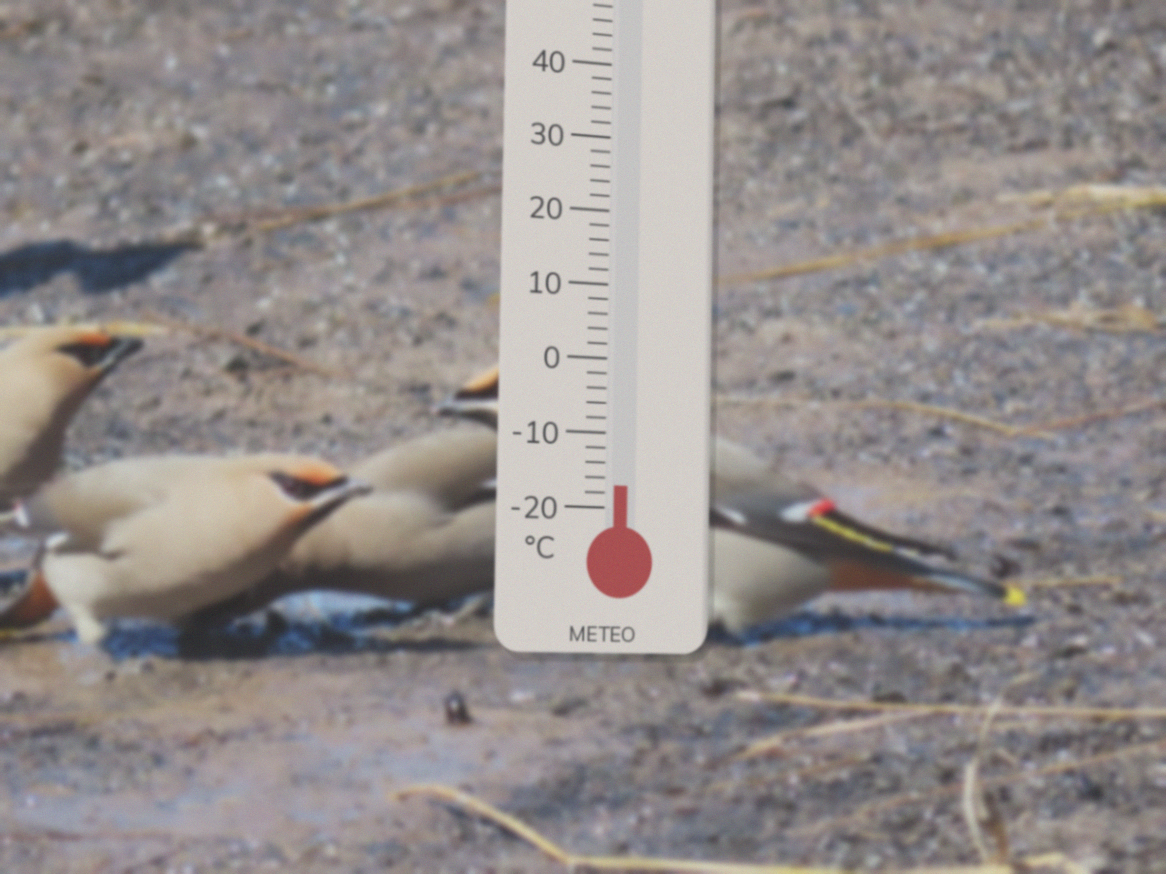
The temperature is -17 °C
